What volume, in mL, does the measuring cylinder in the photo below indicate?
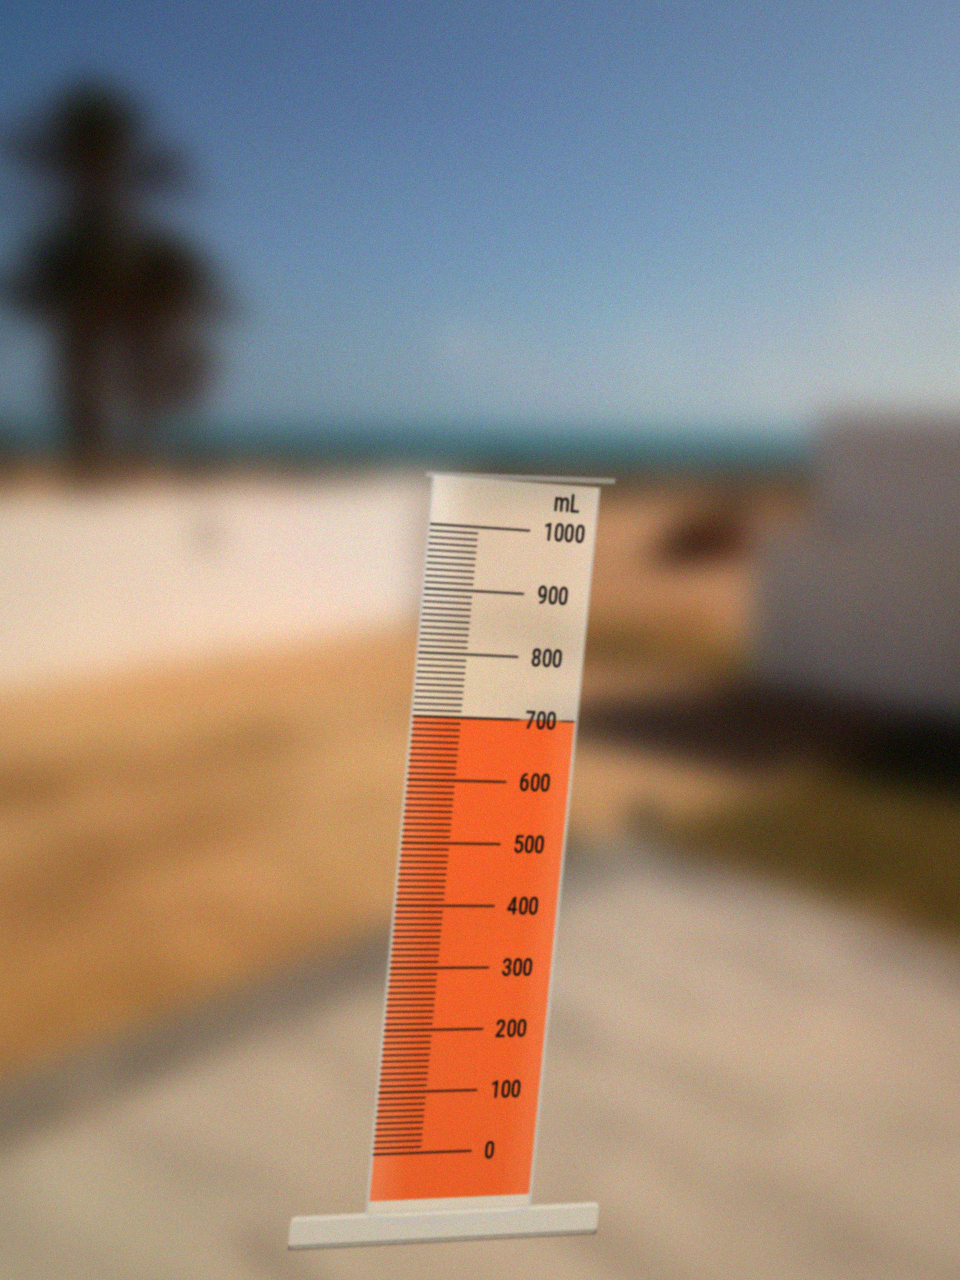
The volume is 700 mL
